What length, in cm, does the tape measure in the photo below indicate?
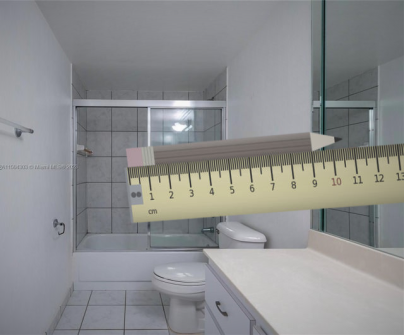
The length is 10.5 cm
